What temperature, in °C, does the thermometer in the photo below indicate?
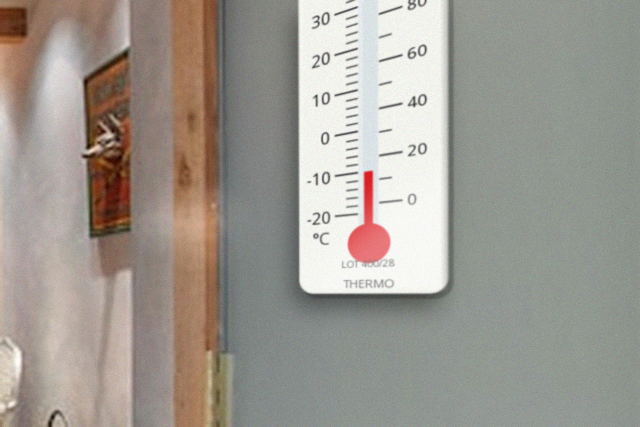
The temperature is -10 °C
